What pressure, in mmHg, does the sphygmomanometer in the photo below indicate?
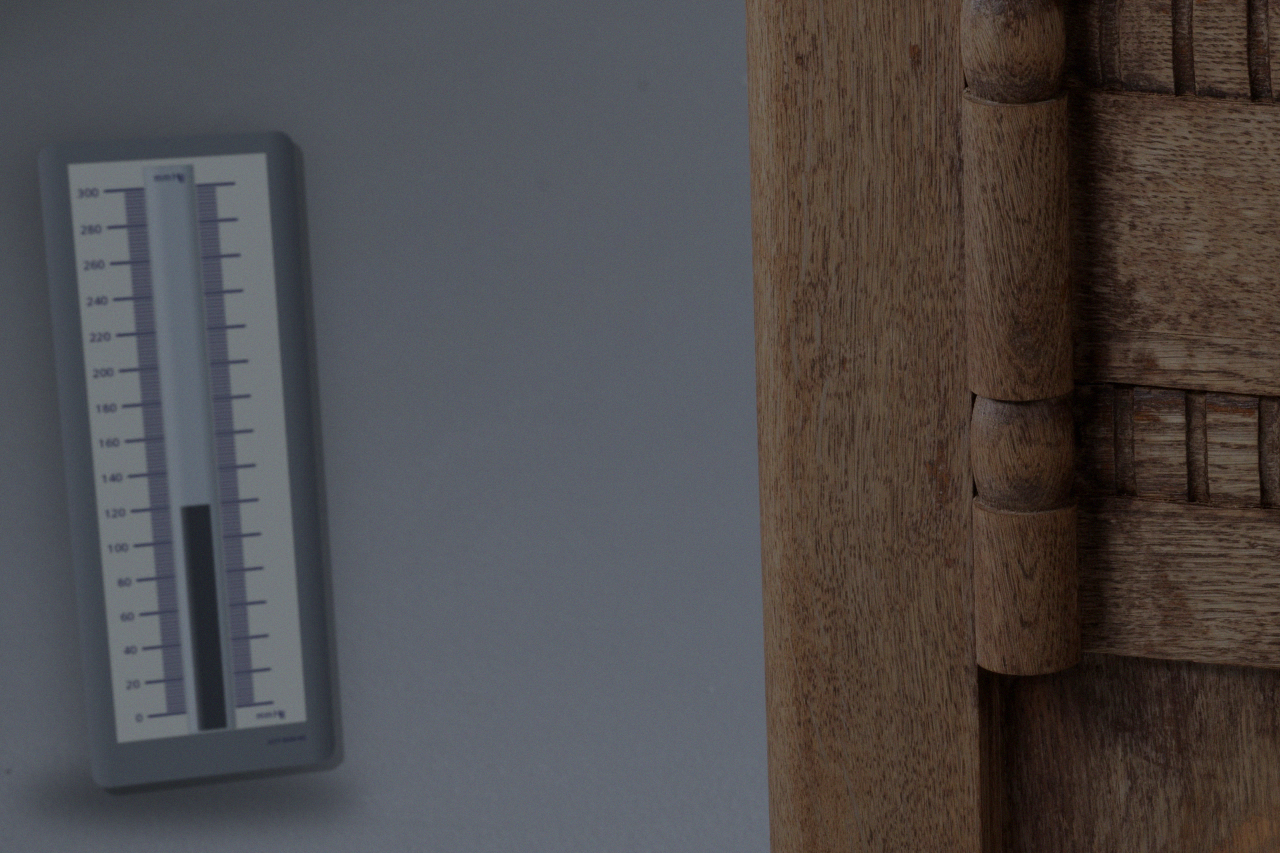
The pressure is 120 mmHg
